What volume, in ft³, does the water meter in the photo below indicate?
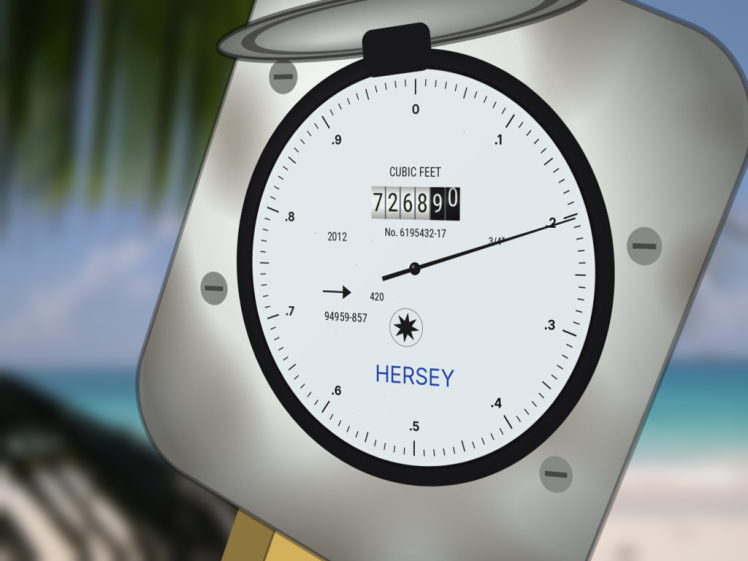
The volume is 726890.20 ft³
